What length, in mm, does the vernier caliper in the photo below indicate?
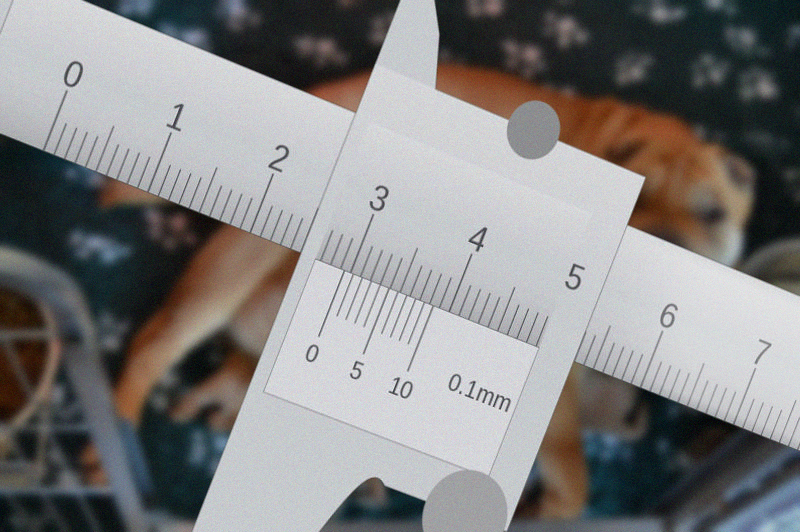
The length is 29.4 mm
